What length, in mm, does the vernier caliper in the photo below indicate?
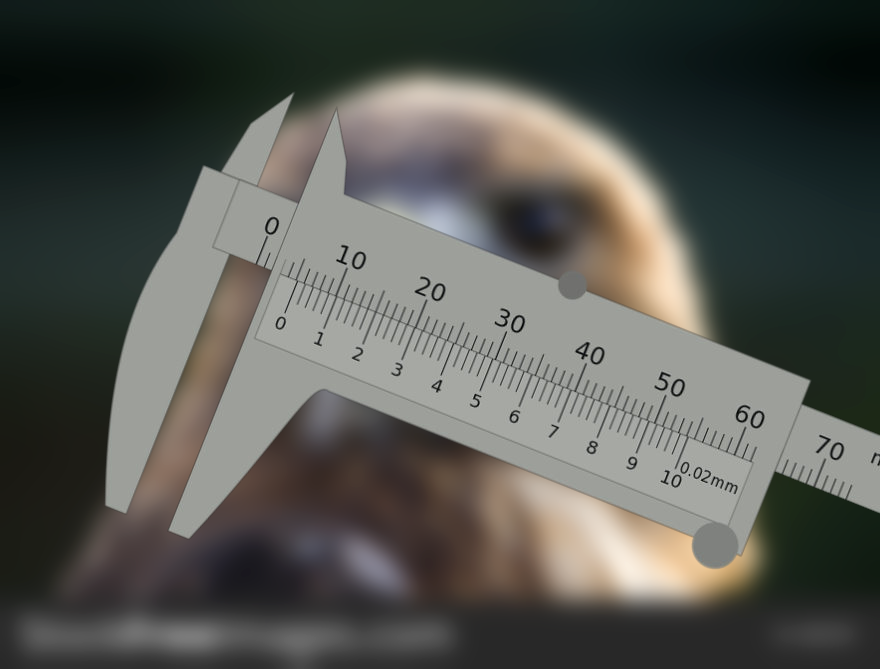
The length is 5.2 mm
